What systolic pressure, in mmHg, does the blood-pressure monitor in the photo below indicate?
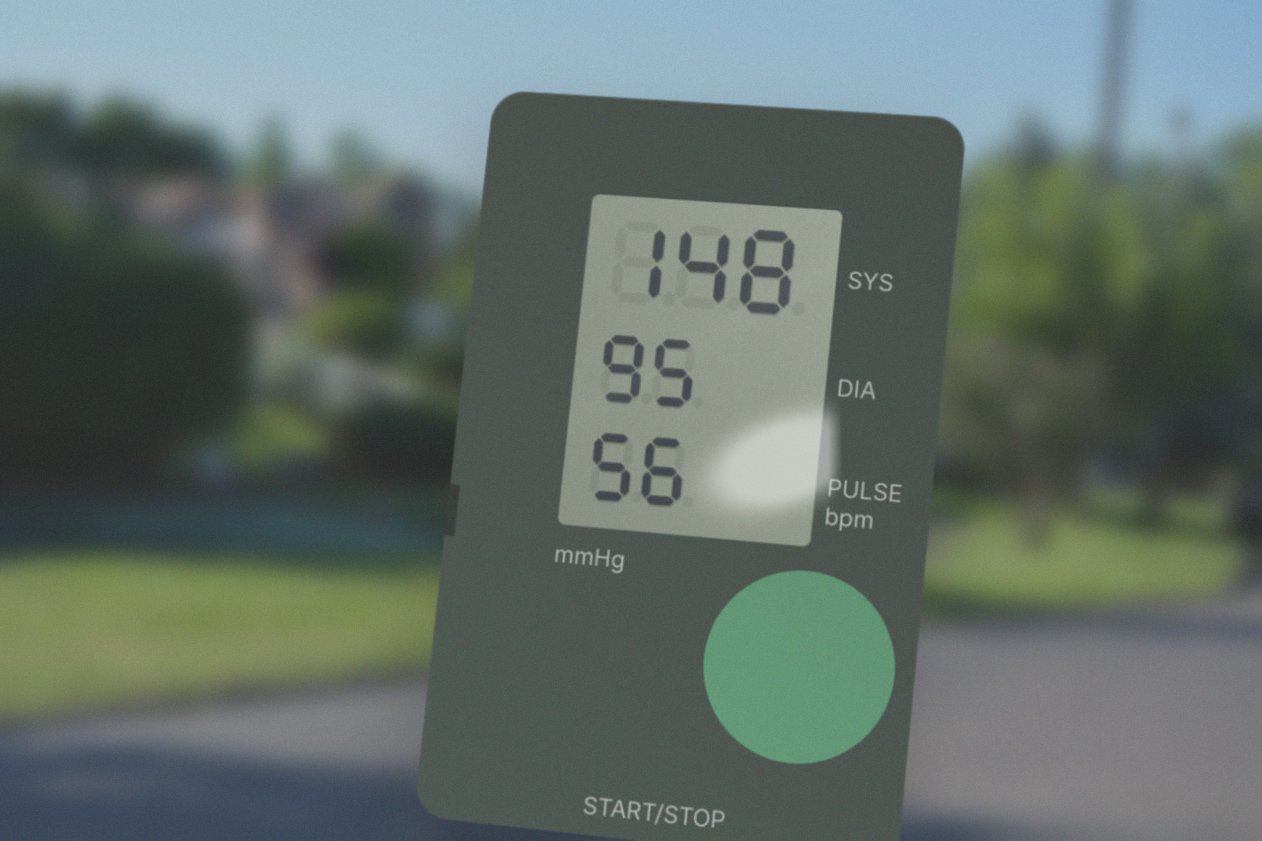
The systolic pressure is 148 mmHg
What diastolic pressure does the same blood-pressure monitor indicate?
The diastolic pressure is 95 mmHg
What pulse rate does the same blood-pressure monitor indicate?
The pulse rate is 56 bpm
